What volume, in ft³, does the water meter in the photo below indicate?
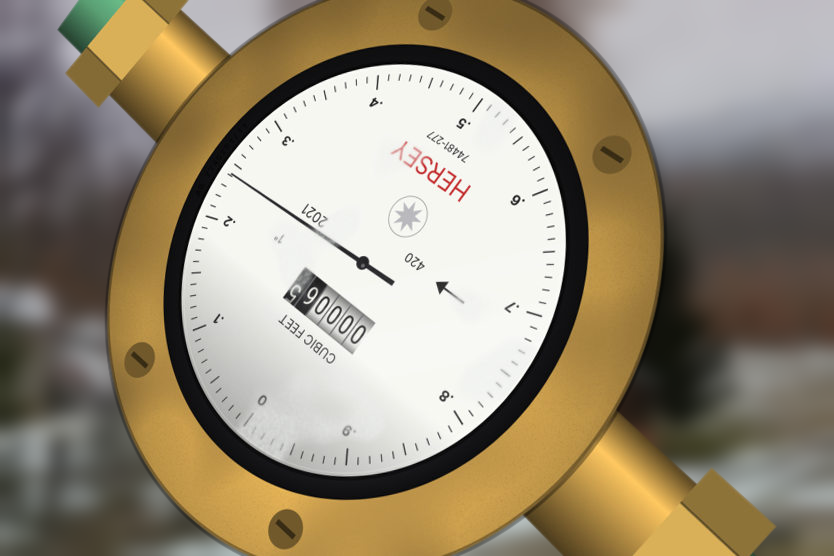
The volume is 65.24 ft³
